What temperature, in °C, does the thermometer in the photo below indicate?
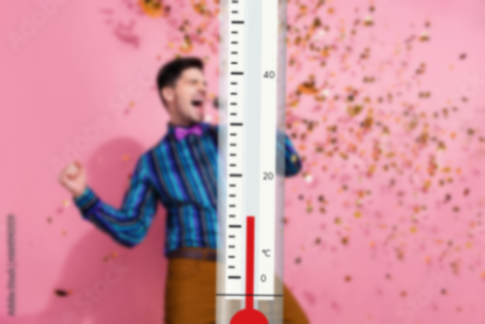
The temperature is 12 °C
